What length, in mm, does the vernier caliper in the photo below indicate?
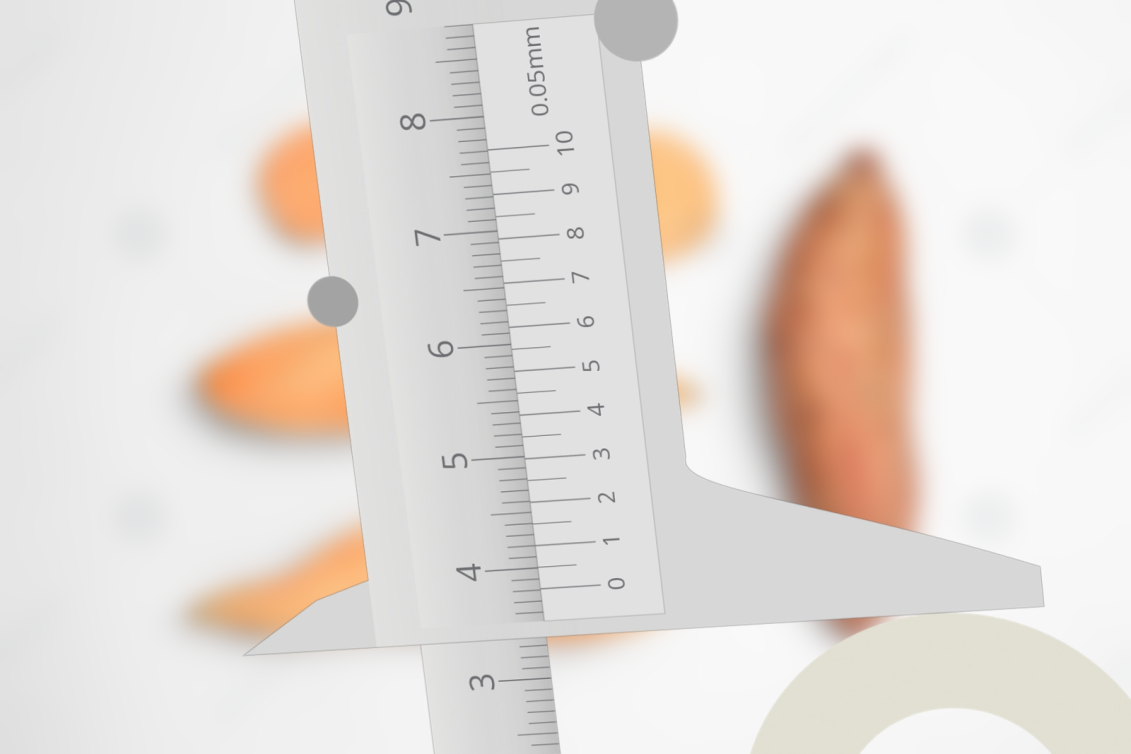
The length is 38.1 mm
